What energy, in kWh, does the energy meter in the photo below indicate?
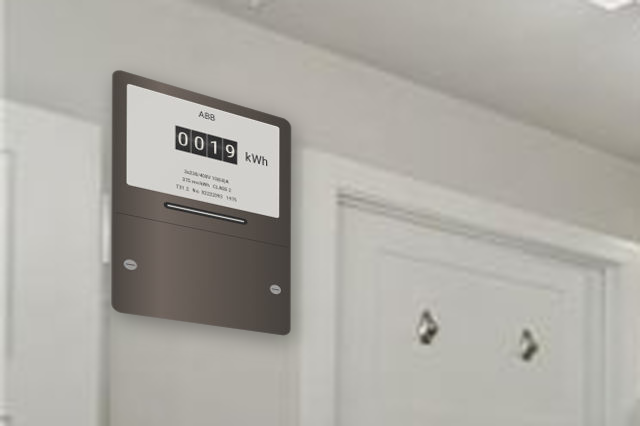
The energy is 19 kWh
